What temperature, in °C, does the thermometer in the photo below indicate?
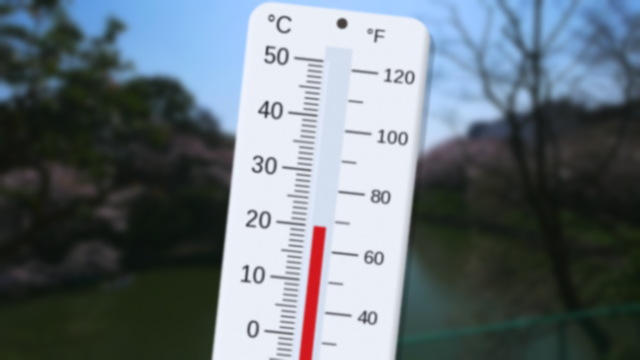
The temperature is 20 °C
